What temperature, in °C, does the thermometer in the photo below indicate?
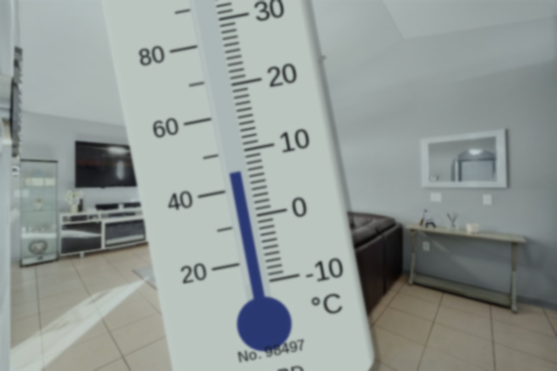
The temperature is 7 °C
